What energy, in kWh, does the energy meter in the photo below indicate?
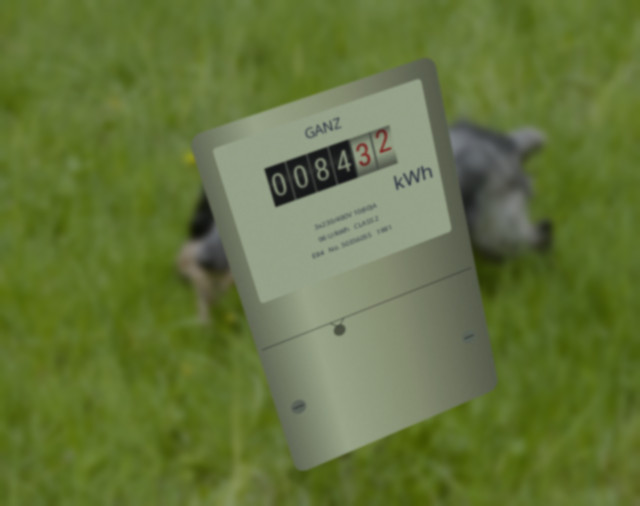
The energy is 84.32 kWh
